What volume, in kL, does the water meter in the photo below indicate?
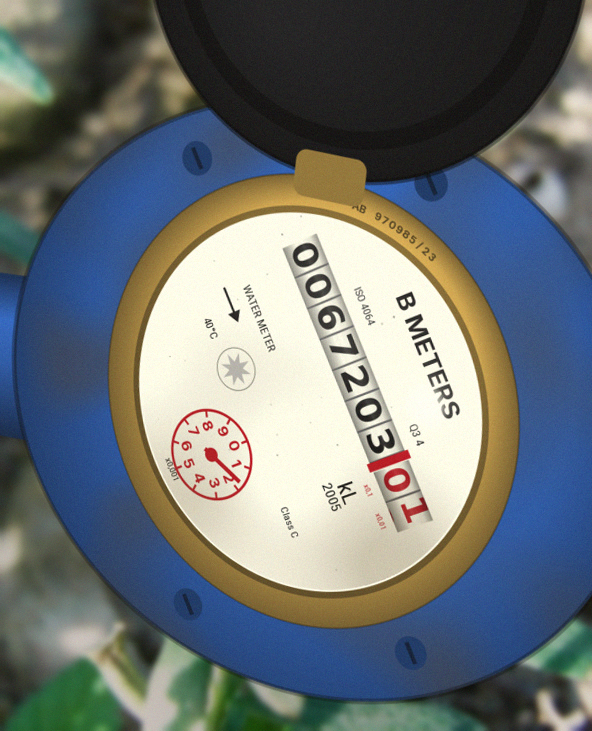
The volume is 67203.011 kL
